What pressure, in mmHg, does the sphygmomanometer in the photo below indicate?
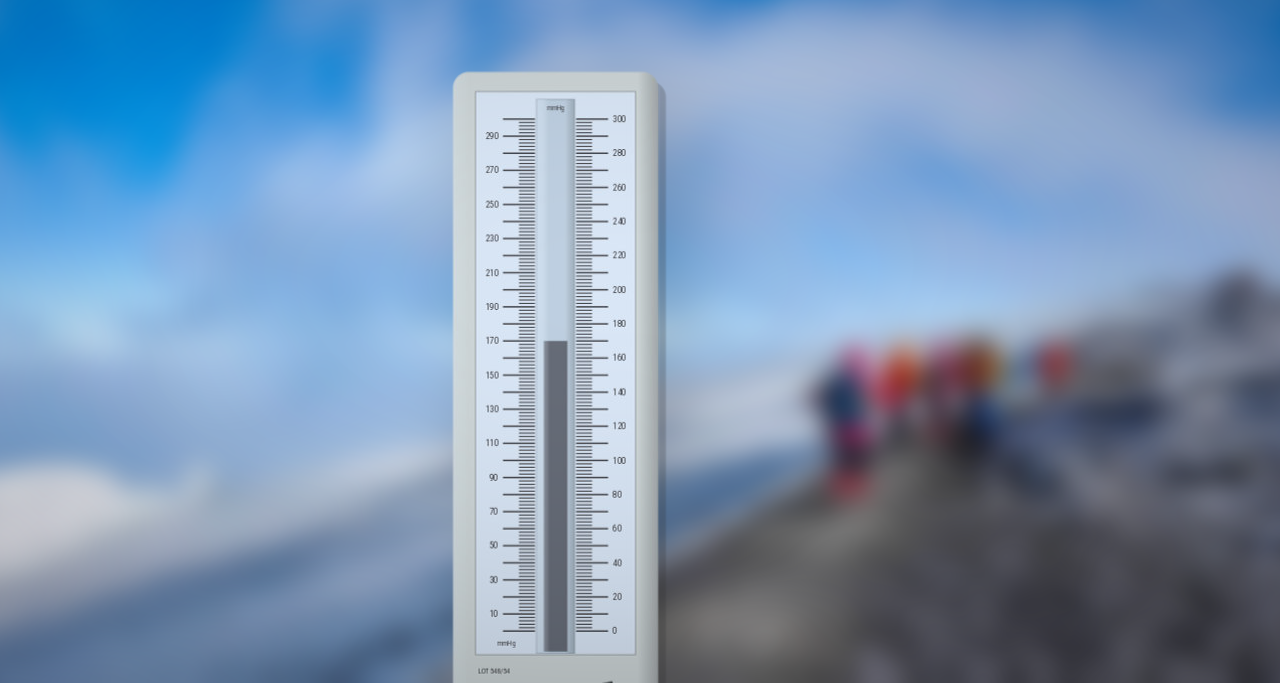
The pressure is 170 mmHg
